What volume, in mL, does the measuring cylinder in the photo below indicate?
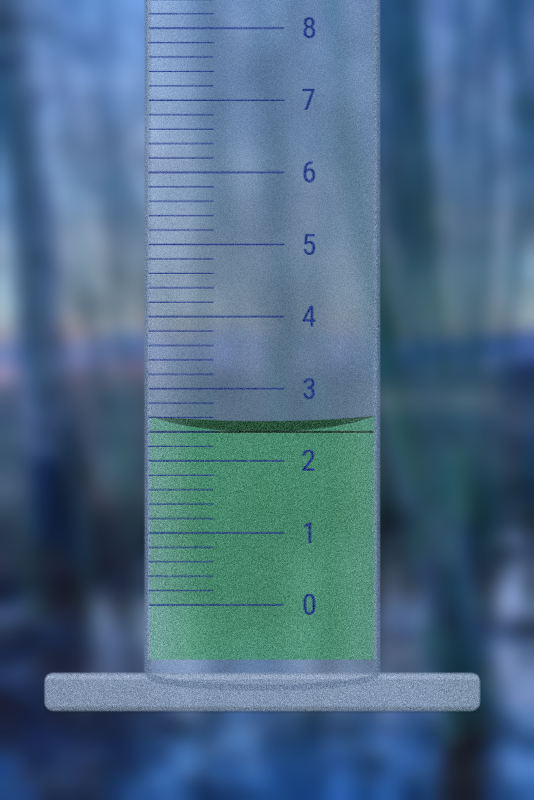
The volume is 2.4 mL
